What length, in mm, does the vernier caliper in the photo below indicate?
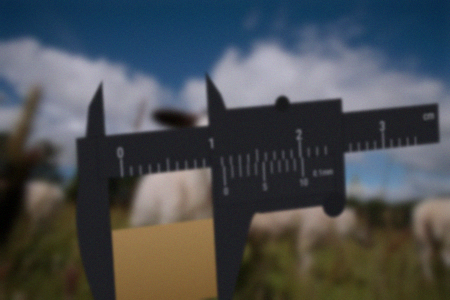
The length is 11.2 mm
